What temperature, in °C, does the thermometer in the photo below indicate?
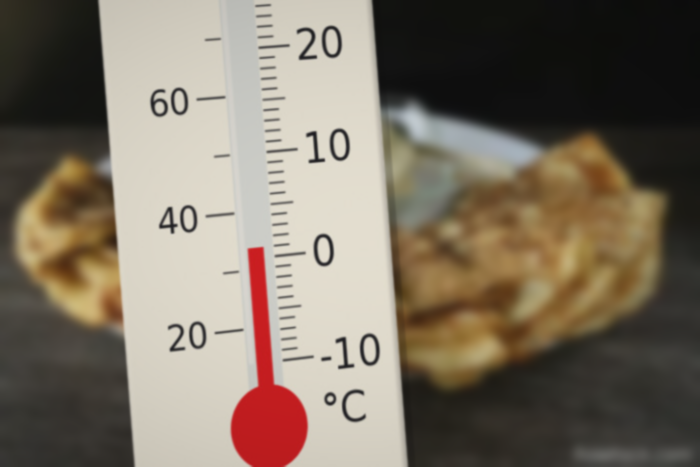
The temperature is 1 °C
